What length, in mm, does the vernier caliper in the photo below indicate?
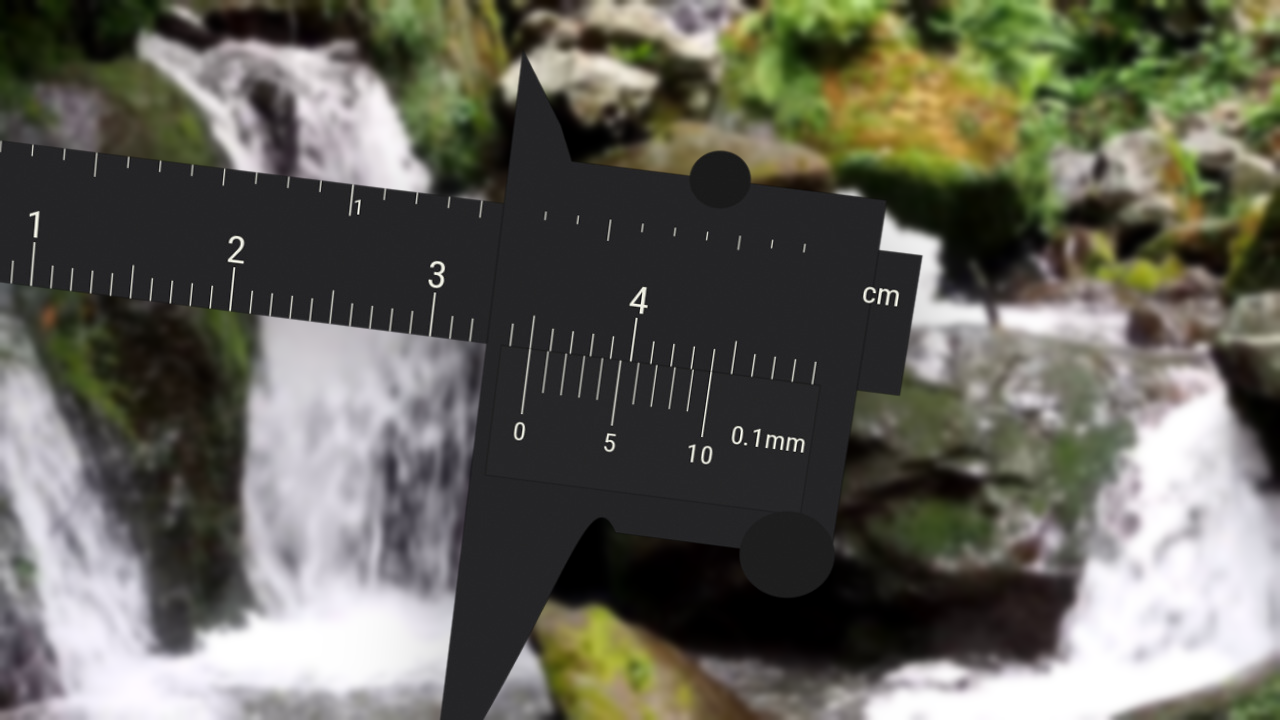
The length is 35.0 mm
